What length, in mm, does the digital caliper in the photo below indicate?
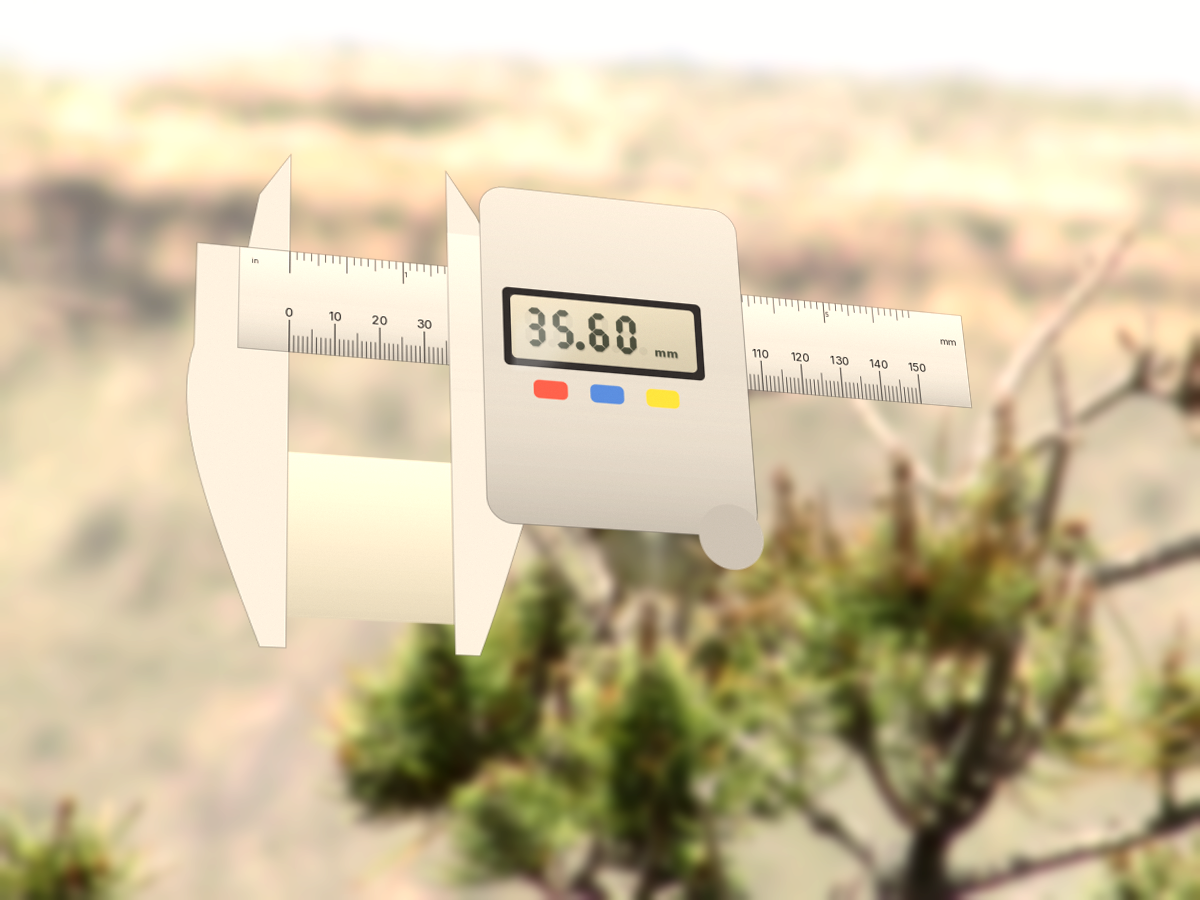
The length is 35.60 mm
